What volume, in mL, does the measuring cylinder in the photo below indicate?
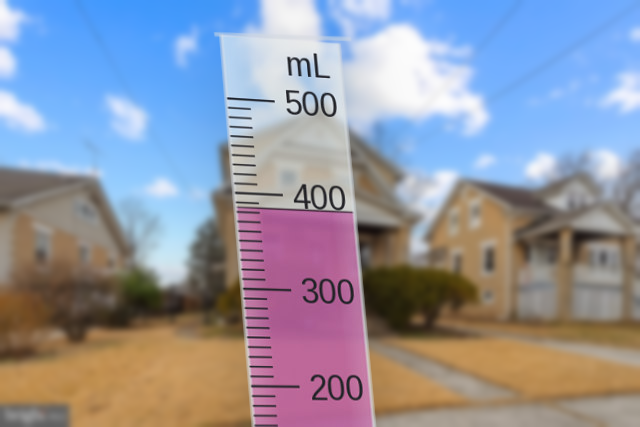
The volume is 385 mL
